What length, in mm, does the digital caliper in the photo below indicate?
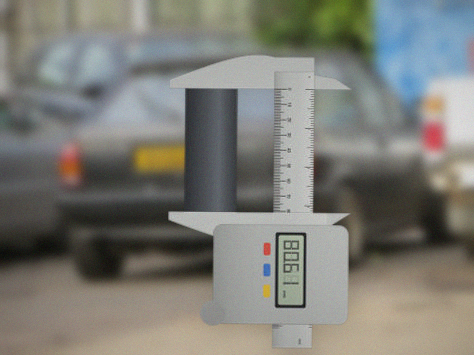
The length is 80.61 mm
